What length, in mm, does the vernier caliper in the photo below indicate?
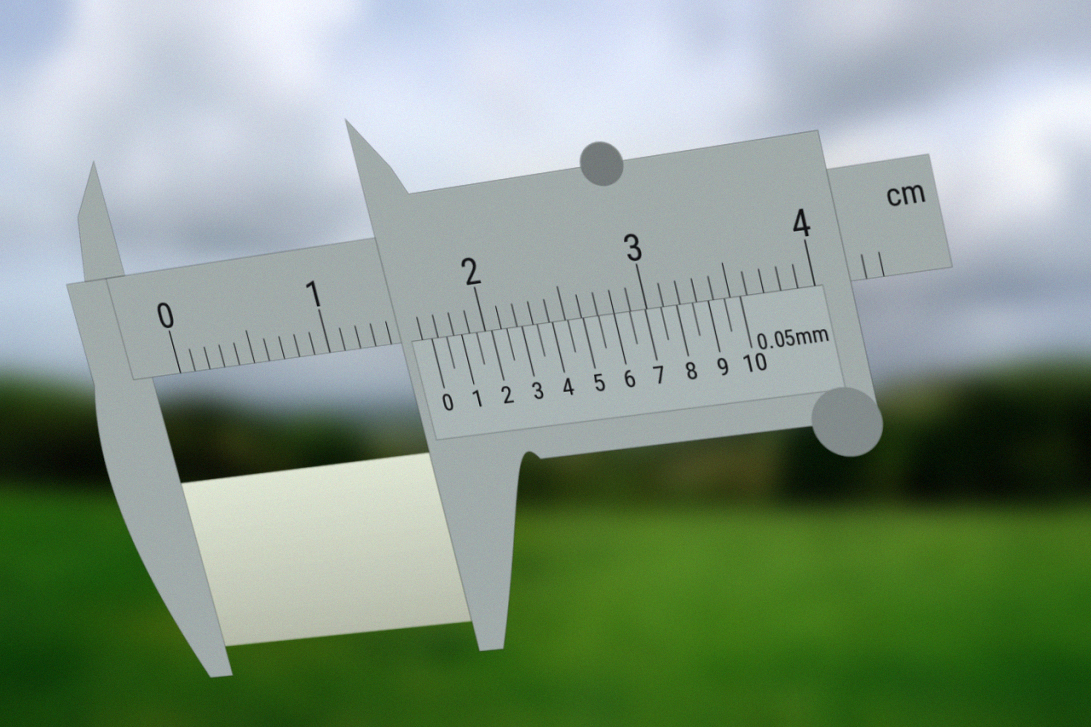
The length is 16.6 mm
